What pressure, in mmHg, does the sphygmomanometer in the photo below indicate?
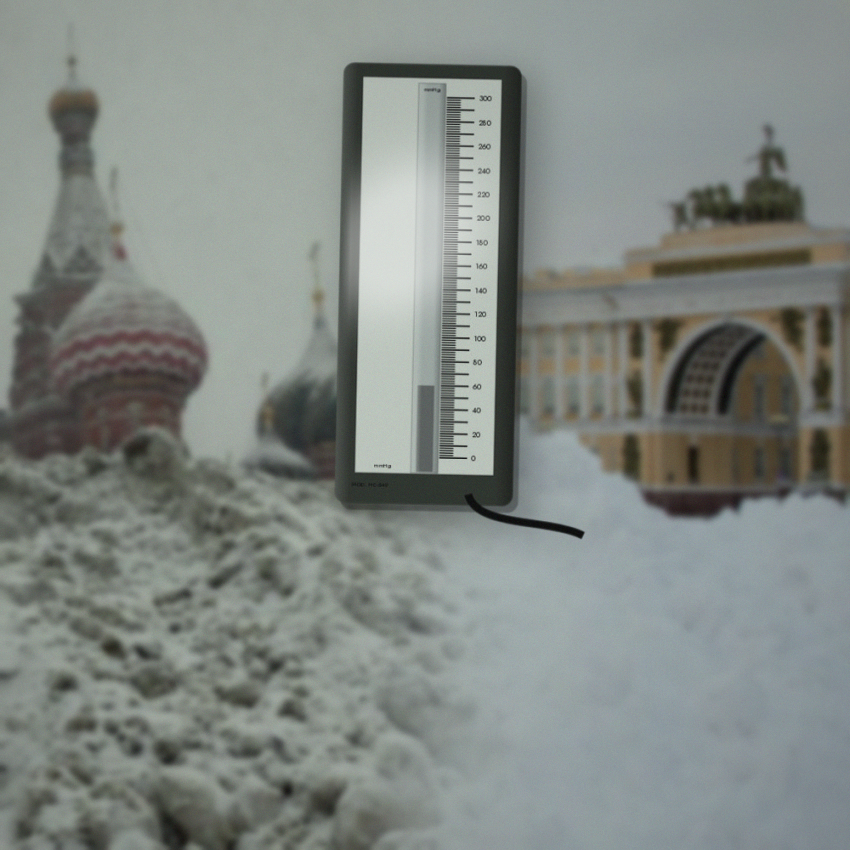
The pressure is 60 mmHg
